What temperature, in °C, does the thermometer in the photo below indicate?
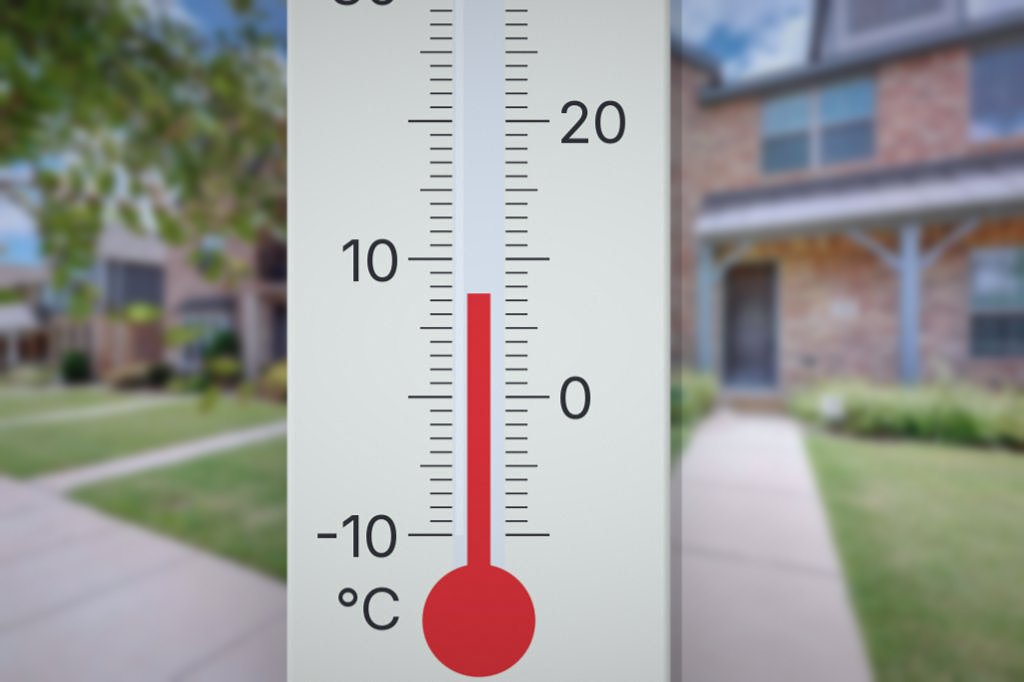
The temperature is 7.5 °C
